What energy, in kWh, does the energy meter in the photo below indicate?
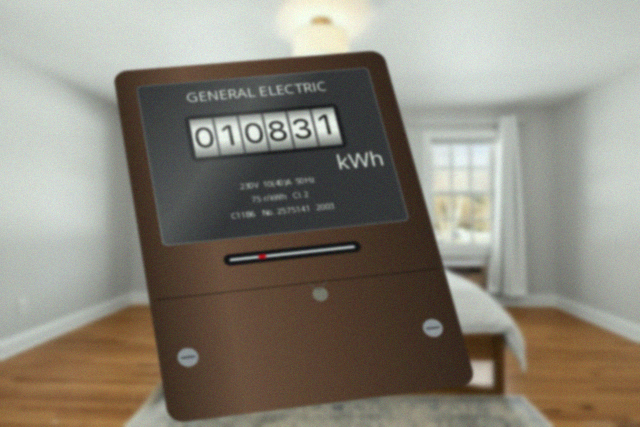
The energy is 10831 kWh
